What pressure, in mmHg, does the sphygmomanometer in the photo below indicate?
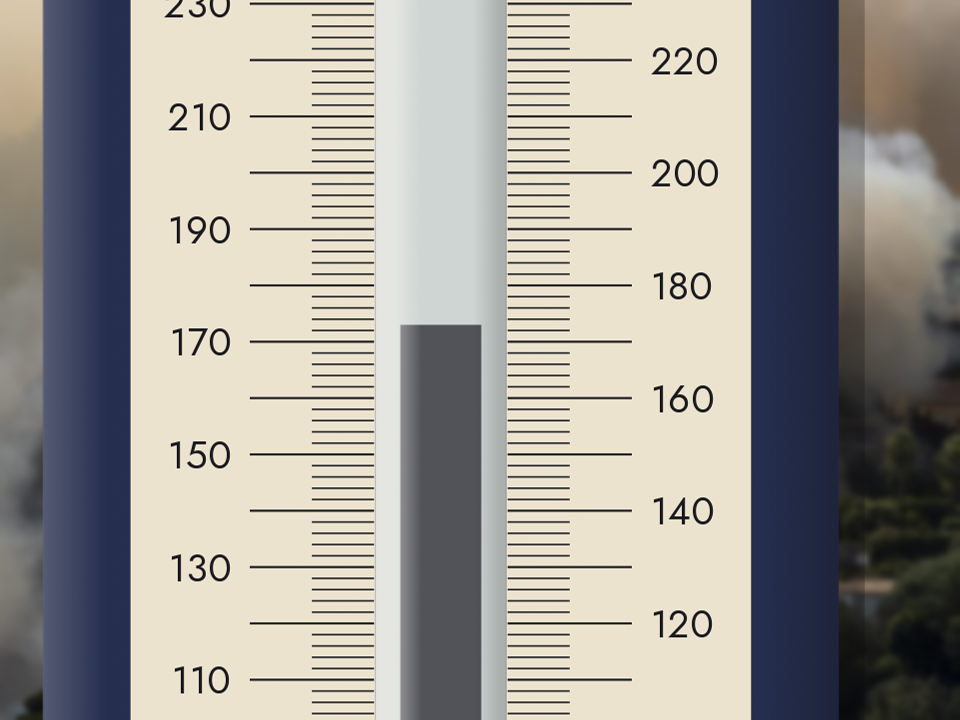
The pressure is 173 mmHg
